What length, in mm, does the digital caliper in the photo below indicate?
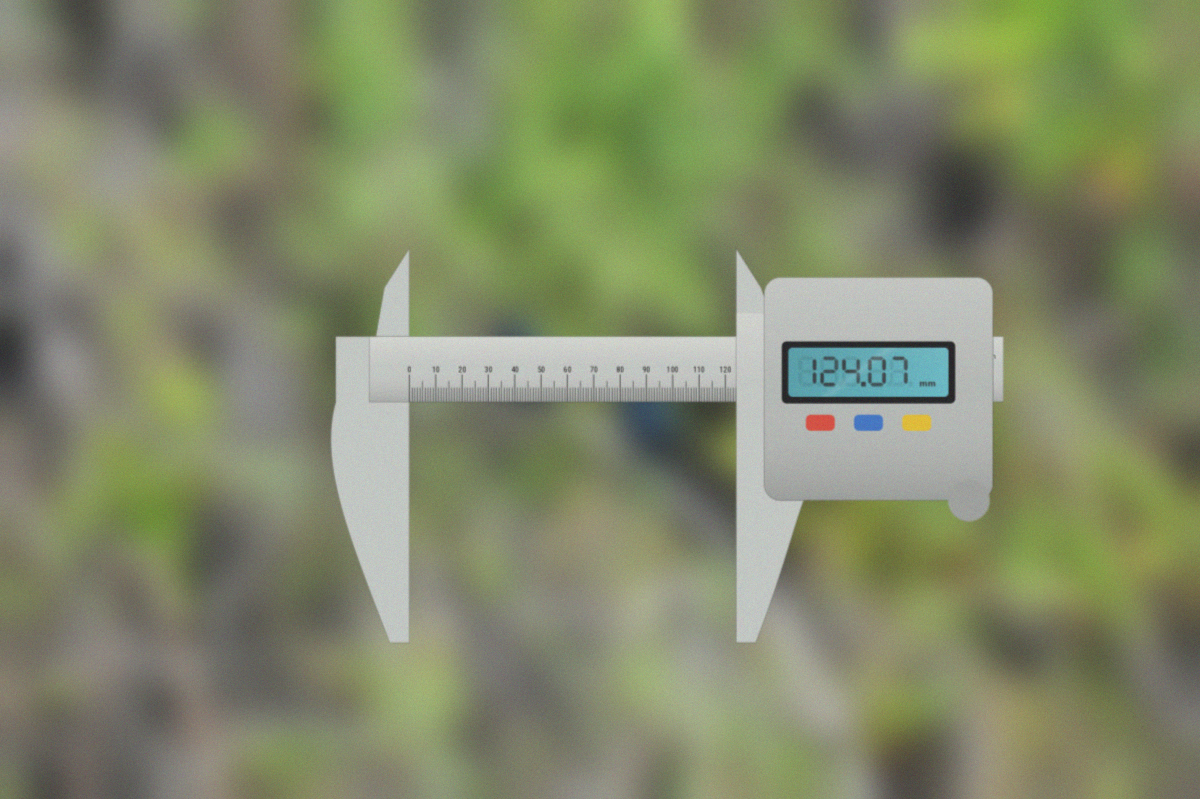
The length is 124.07 mm
